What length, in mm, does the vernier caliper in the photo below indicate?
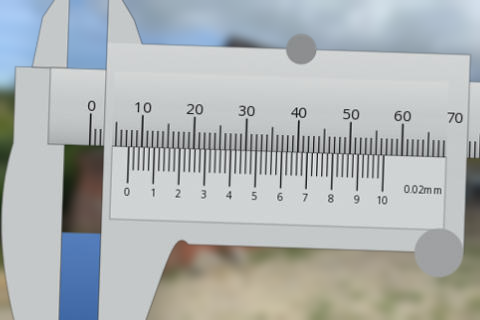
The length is 7.5 mm
